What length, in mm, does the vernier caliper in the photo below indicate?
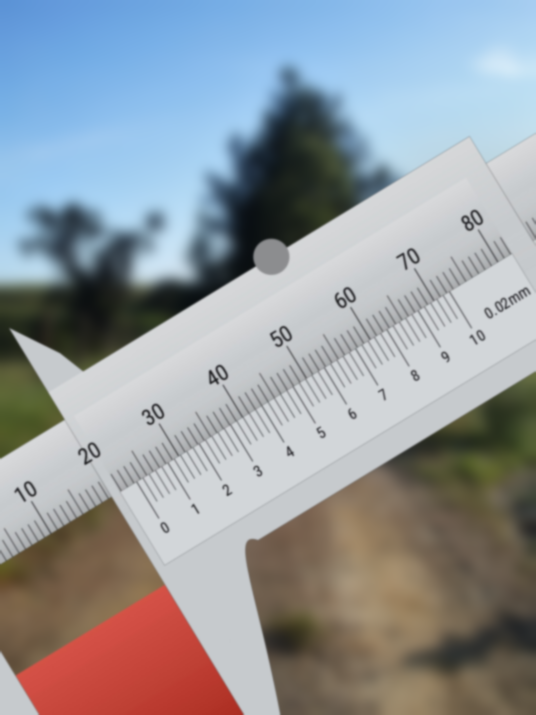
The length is 23.4 mm
